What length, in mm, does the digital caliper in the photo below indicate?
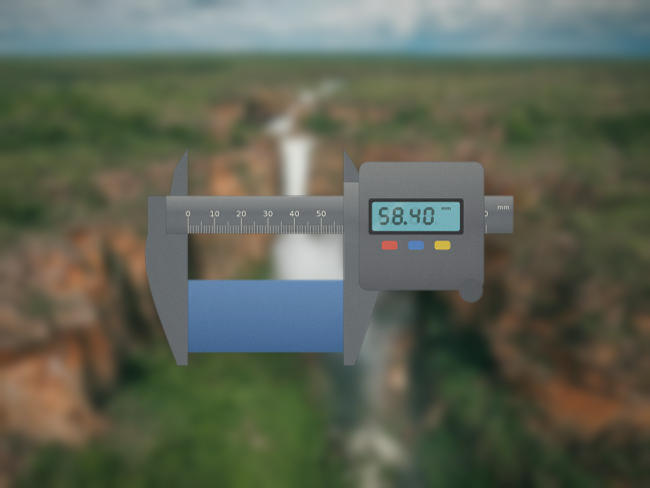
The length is 58.40 mm
